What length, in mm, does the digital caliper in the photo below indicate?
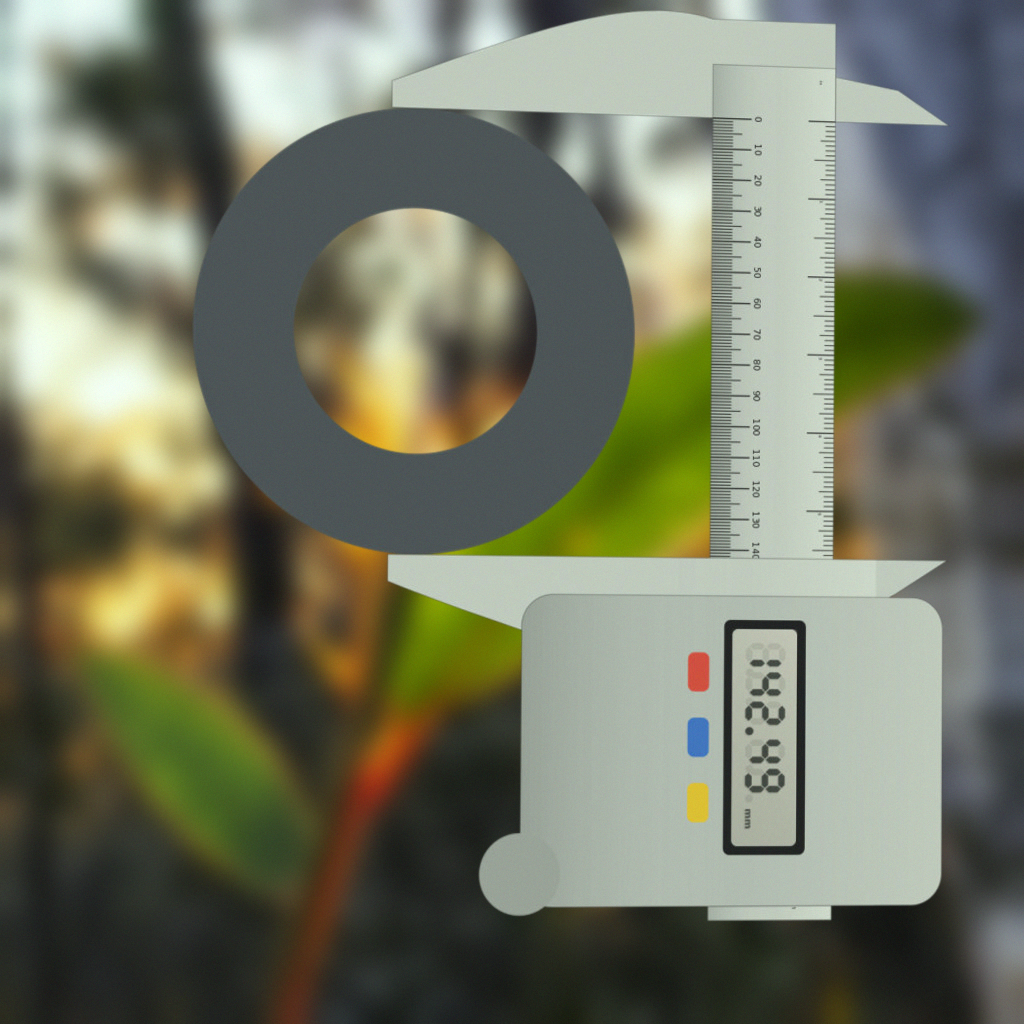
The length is 142.49 mm
